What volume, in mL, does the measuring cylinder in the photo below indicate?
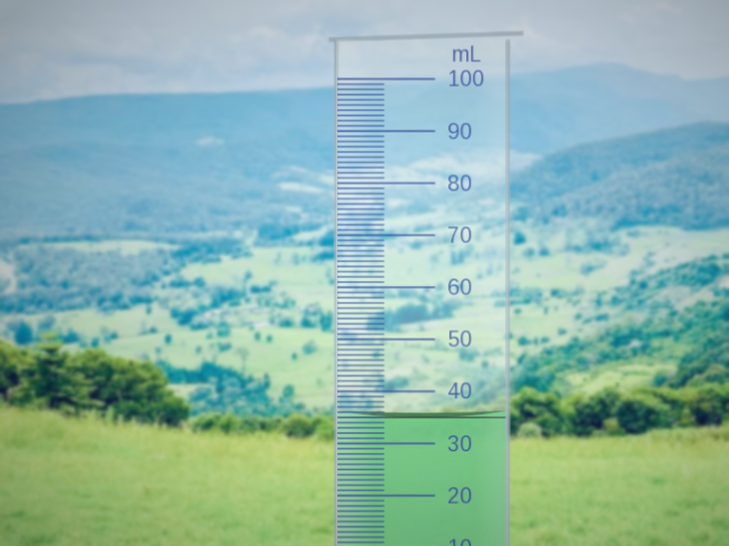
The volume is 35 mL
